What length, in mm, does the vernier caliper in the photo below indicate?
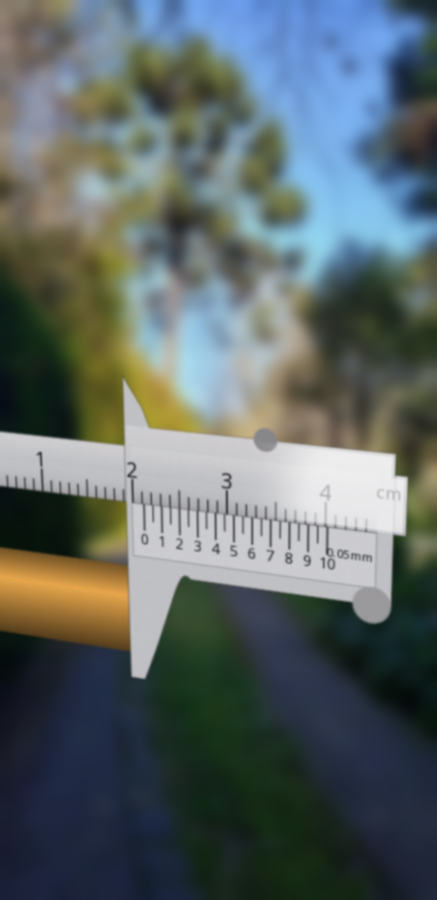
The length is 21.2 mm
